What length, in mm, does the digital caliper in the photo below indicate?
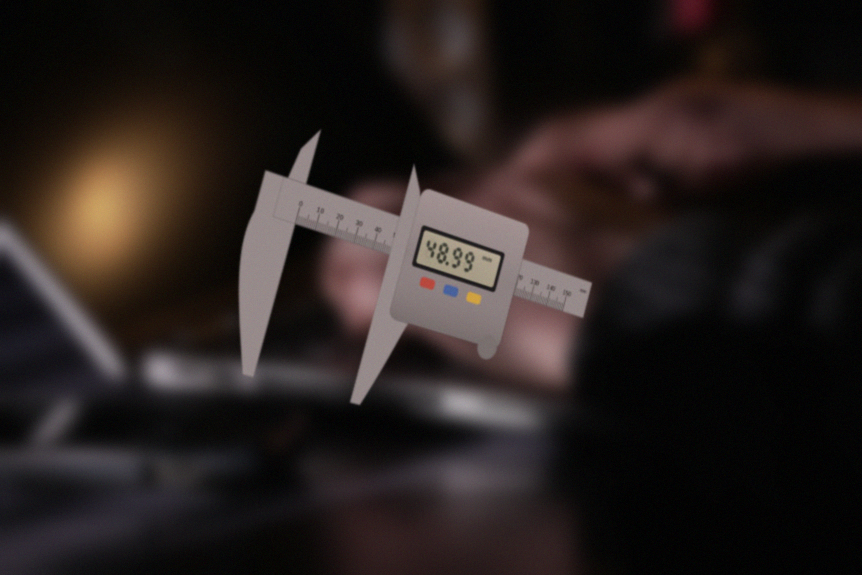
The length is 48.99 mm
